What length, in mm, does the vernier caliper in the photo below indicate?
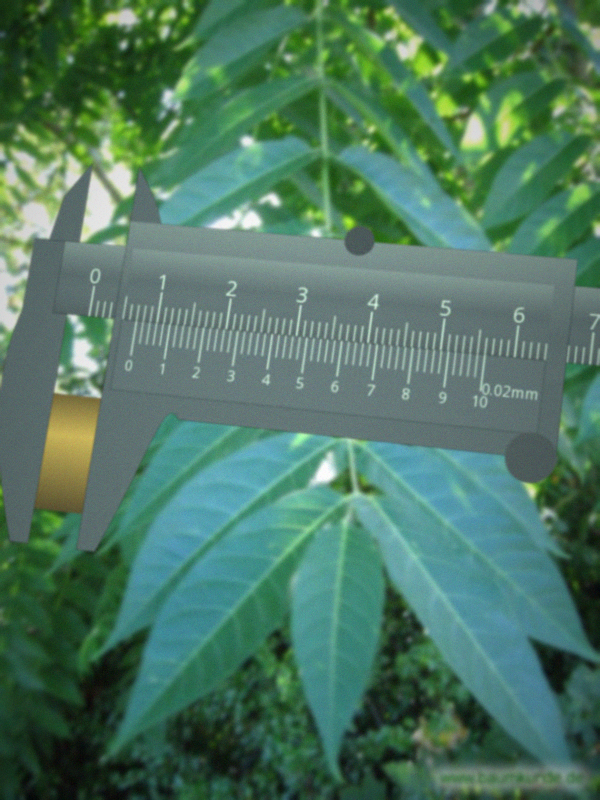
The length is 7.0 mm
